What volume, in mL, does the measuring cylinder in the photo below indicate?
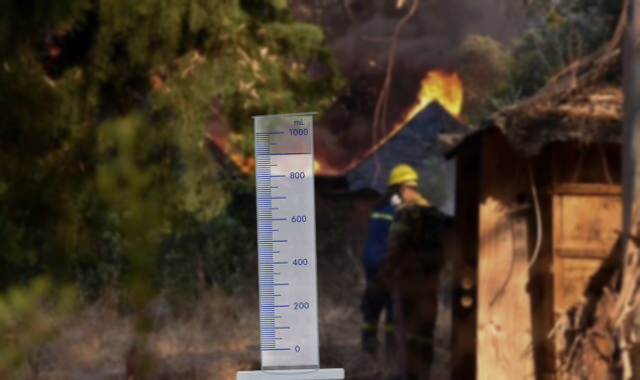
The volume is 900 mL
